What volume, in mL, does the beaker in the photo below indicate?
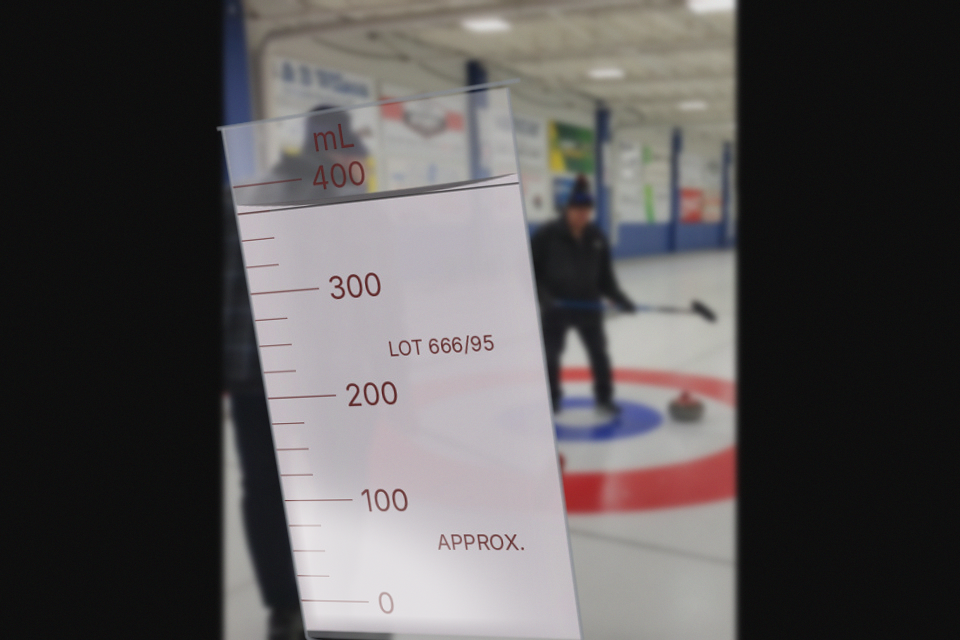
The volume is 375 mL
